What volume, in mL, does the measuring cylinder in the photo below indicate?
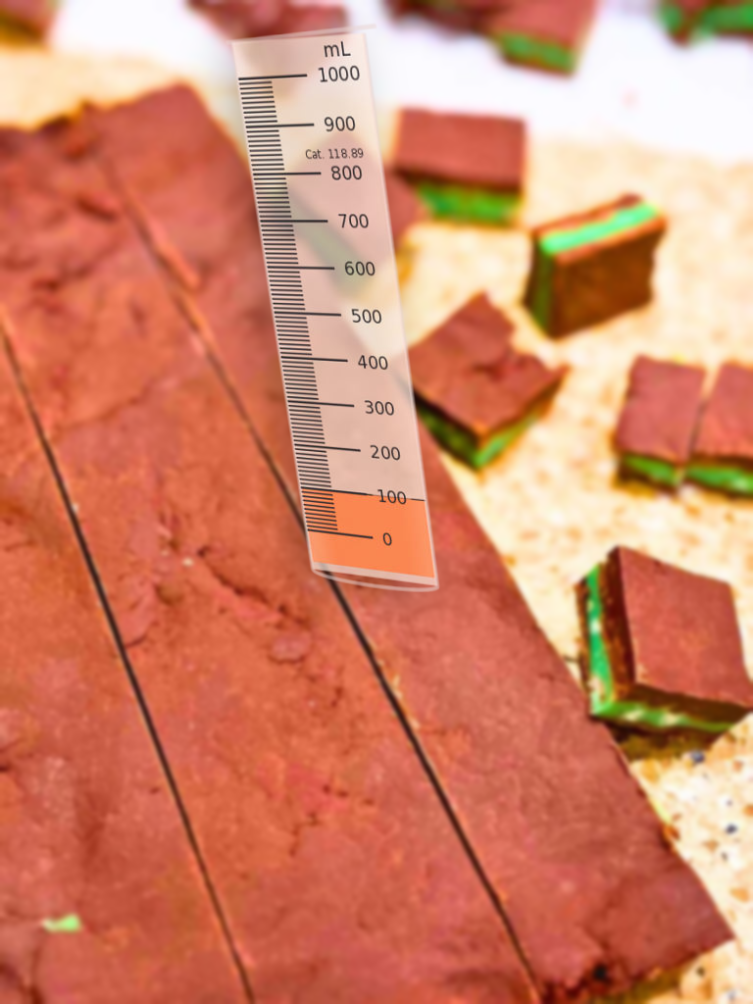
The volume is 100 mL
